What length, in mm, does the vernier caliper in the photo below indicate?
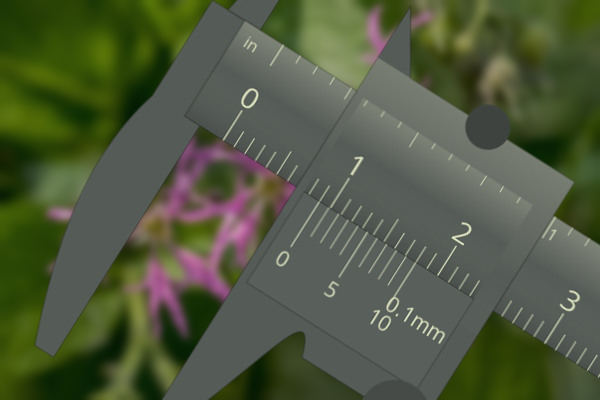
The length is 9.0 mm
